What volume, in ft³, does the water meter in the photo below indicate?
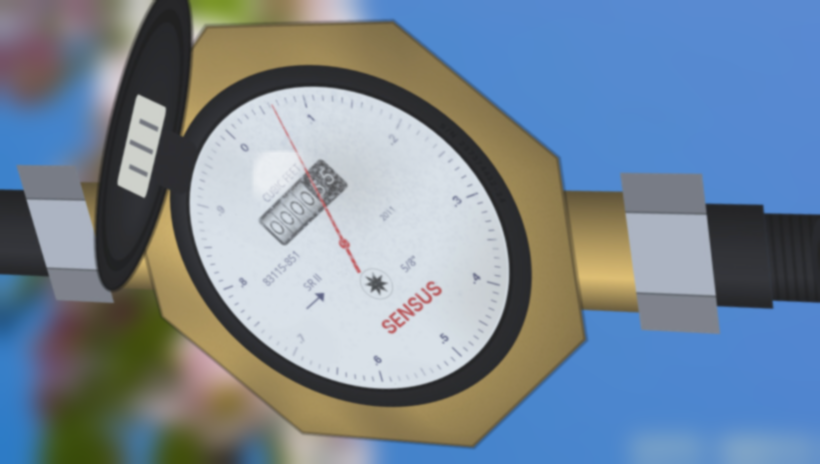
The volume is 55.06 ft³
